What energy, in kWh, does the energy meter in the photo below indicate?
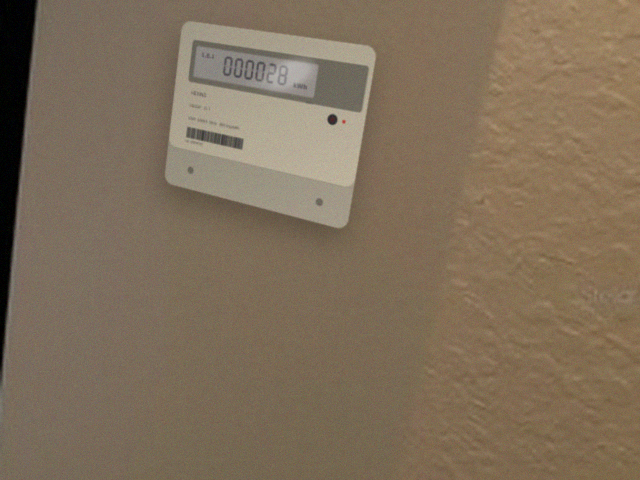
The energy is 28 kWh
